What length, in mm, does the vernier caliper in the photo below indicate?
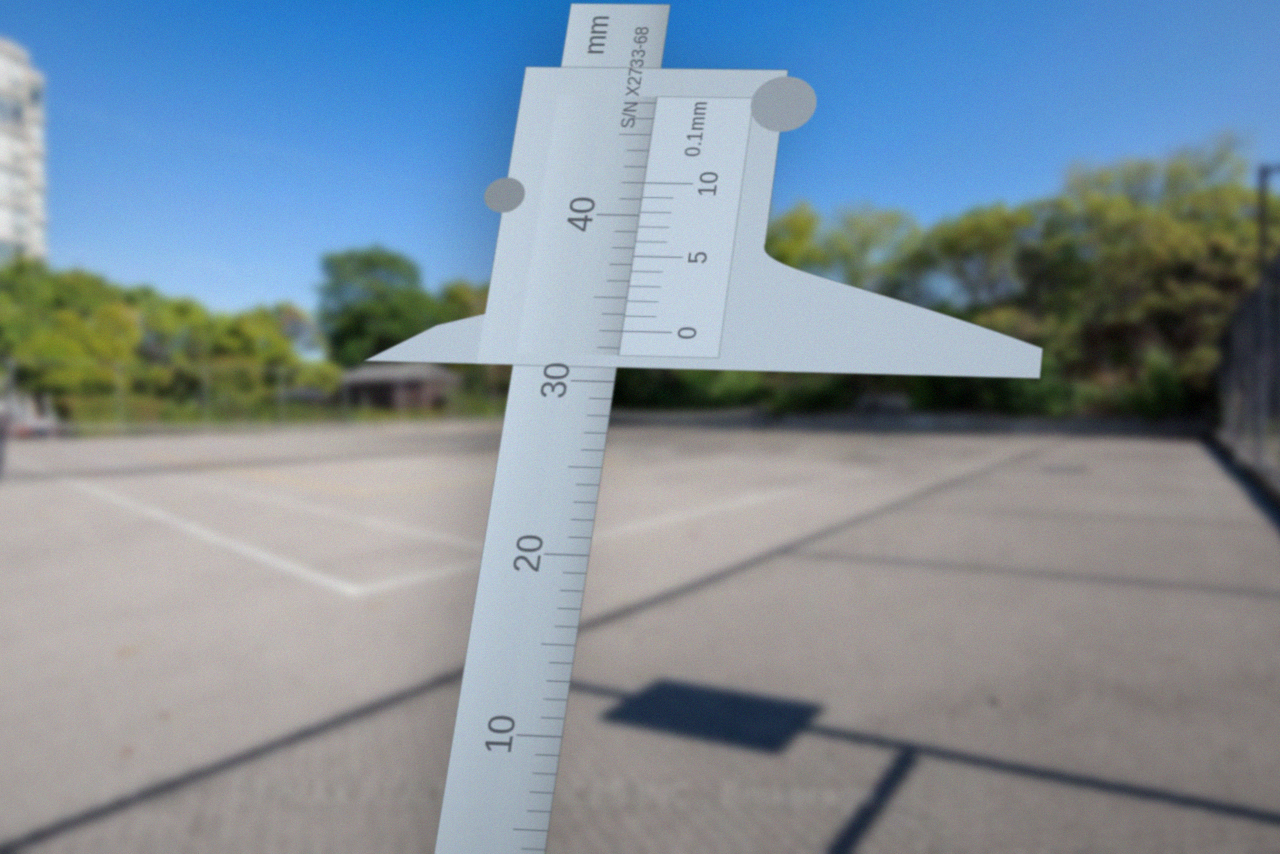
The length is 33.0 mm
